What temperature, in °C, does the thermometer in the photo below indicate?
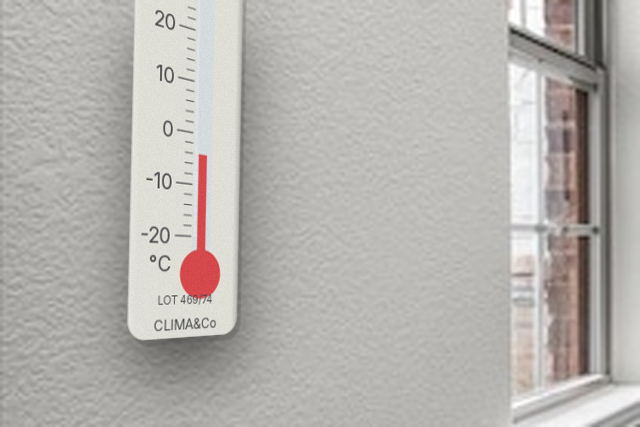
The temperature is -4 °C
